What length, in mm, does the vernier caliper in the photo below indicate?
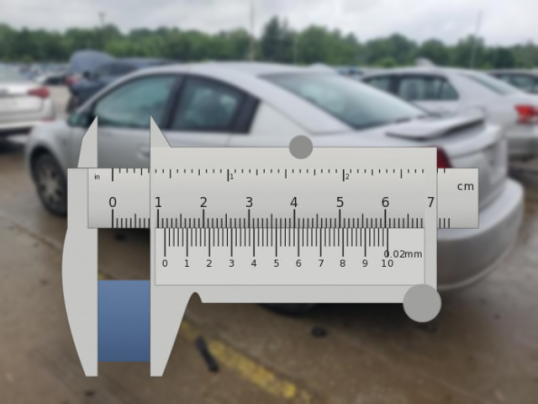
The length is 11.5 mm
